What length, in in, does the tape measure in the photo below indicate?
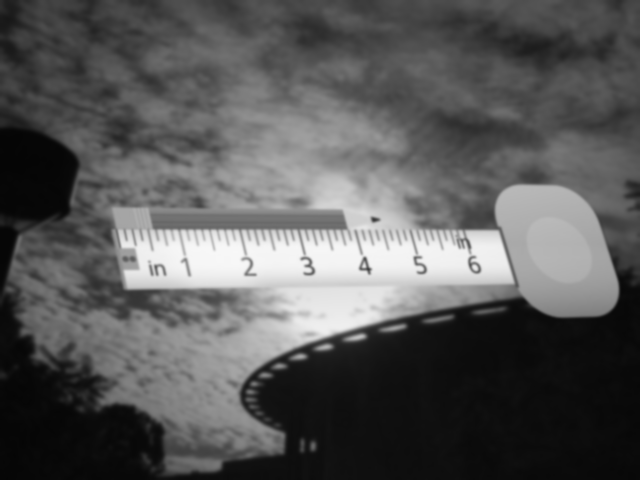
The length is 4.5 in
